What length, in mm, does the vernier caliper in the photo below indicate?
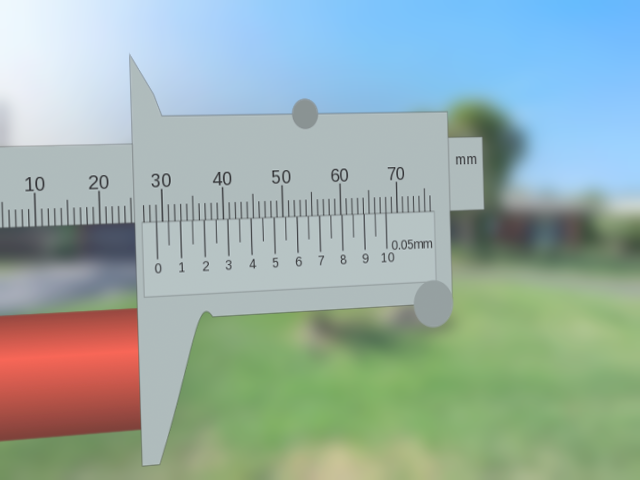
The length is 29.0 mm
